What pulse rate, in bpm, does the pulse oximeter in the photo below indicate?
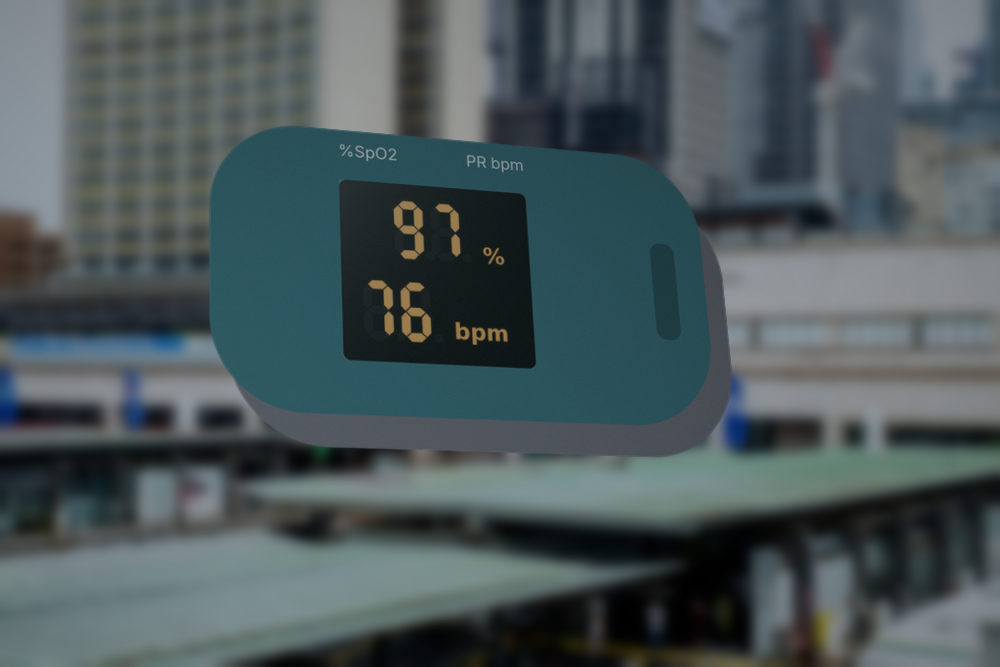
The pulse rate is 76 bpm
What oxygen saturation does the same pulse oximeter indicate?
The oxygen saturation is 97 %
